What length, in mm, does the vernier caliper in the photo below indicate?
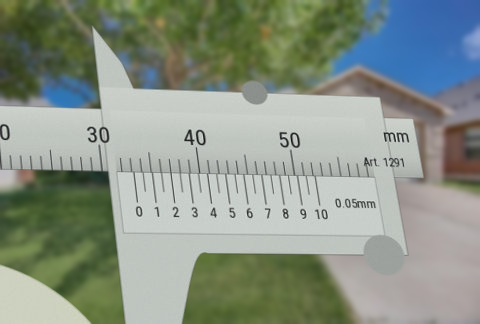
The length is 33.2 mm
